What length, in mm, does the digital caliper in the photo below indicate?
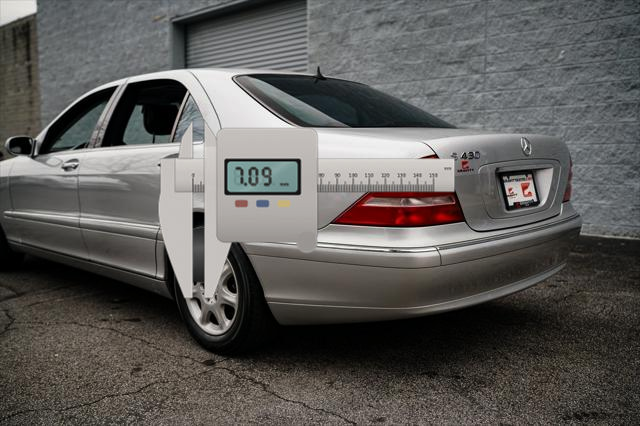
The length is 7.09 mm
